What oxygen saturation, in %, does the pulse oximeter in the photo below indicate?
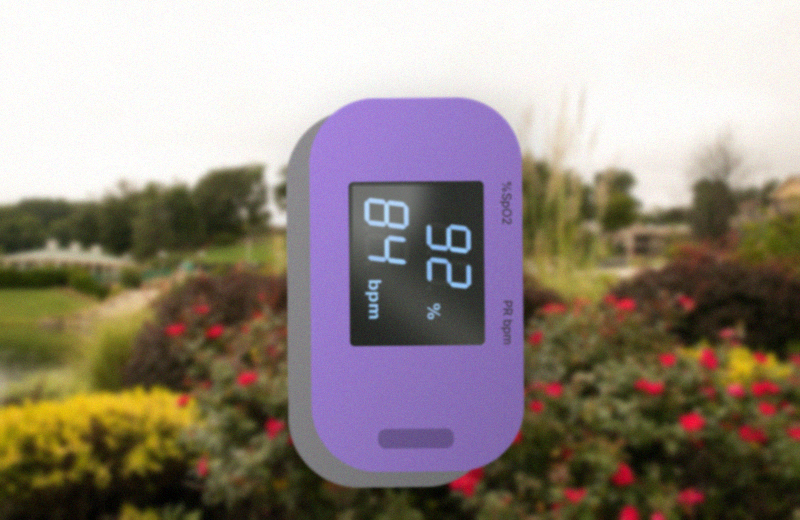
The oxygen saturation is 92 %
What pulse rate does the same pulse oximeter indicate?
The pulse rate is 84 bpm
